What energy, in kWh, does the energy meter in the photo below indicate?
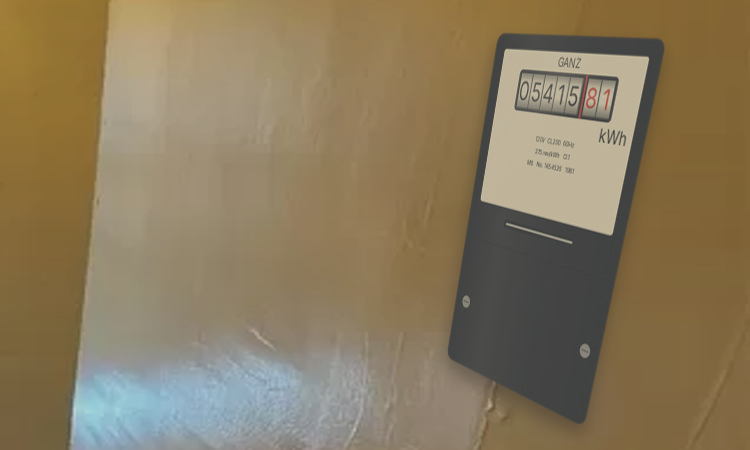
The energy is 5415.81 kWh
